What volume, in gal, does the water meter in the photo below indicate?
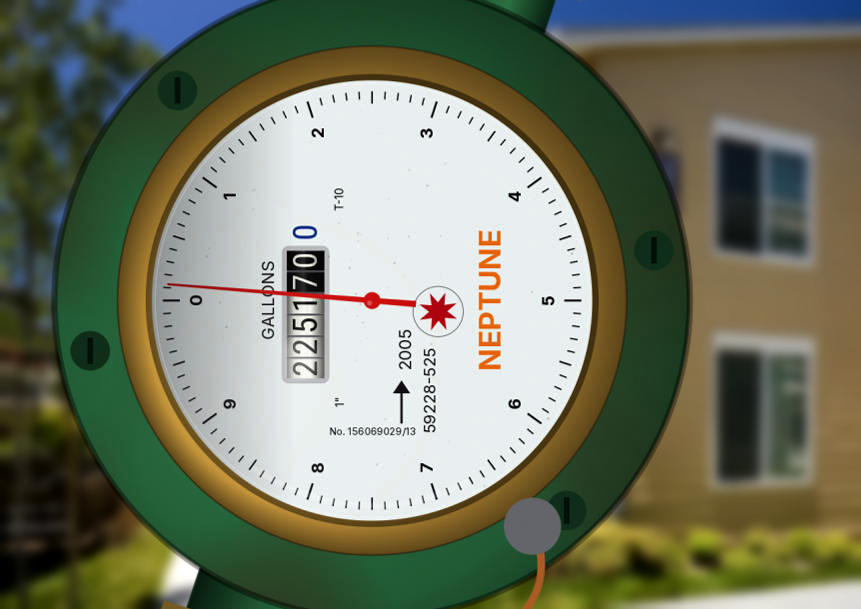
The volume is 2251700.1 gal
